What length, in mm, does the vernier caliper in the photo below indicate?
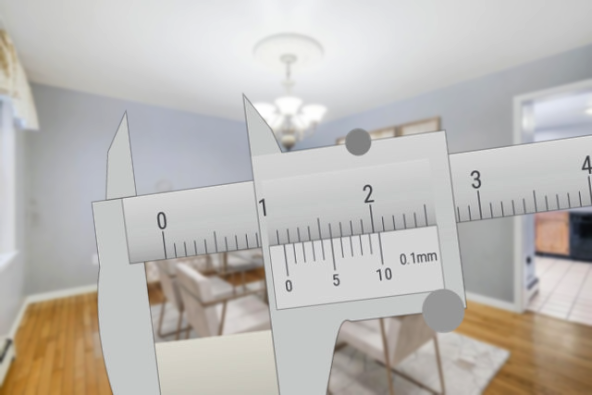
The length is 11.5 mm
